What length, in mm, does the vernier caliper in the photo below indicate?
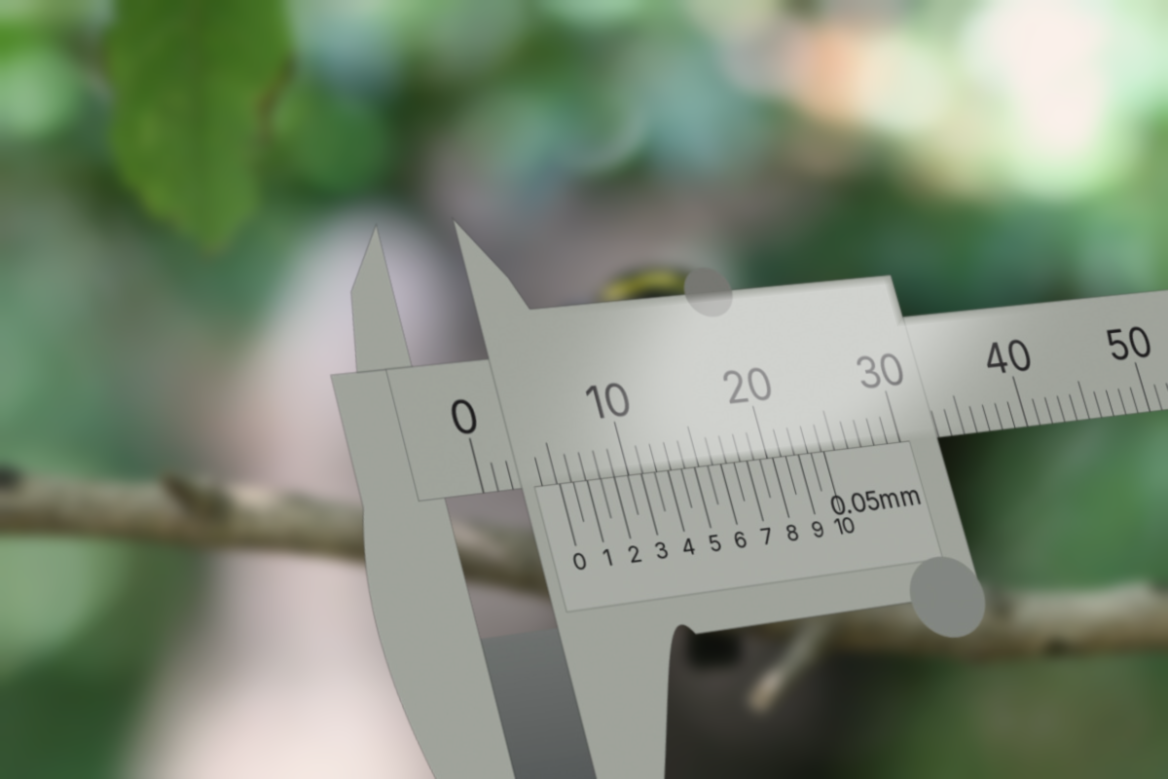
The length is 5.2 mm
